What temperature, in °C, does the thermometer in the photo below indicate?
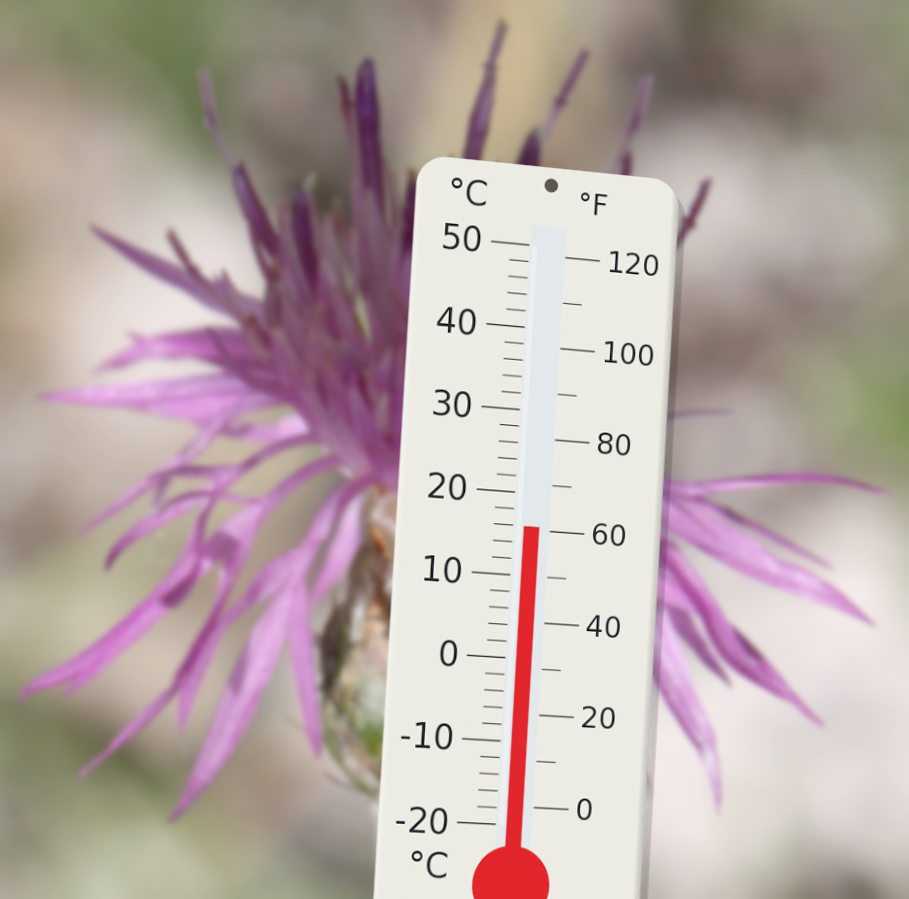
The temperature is 16 °C
